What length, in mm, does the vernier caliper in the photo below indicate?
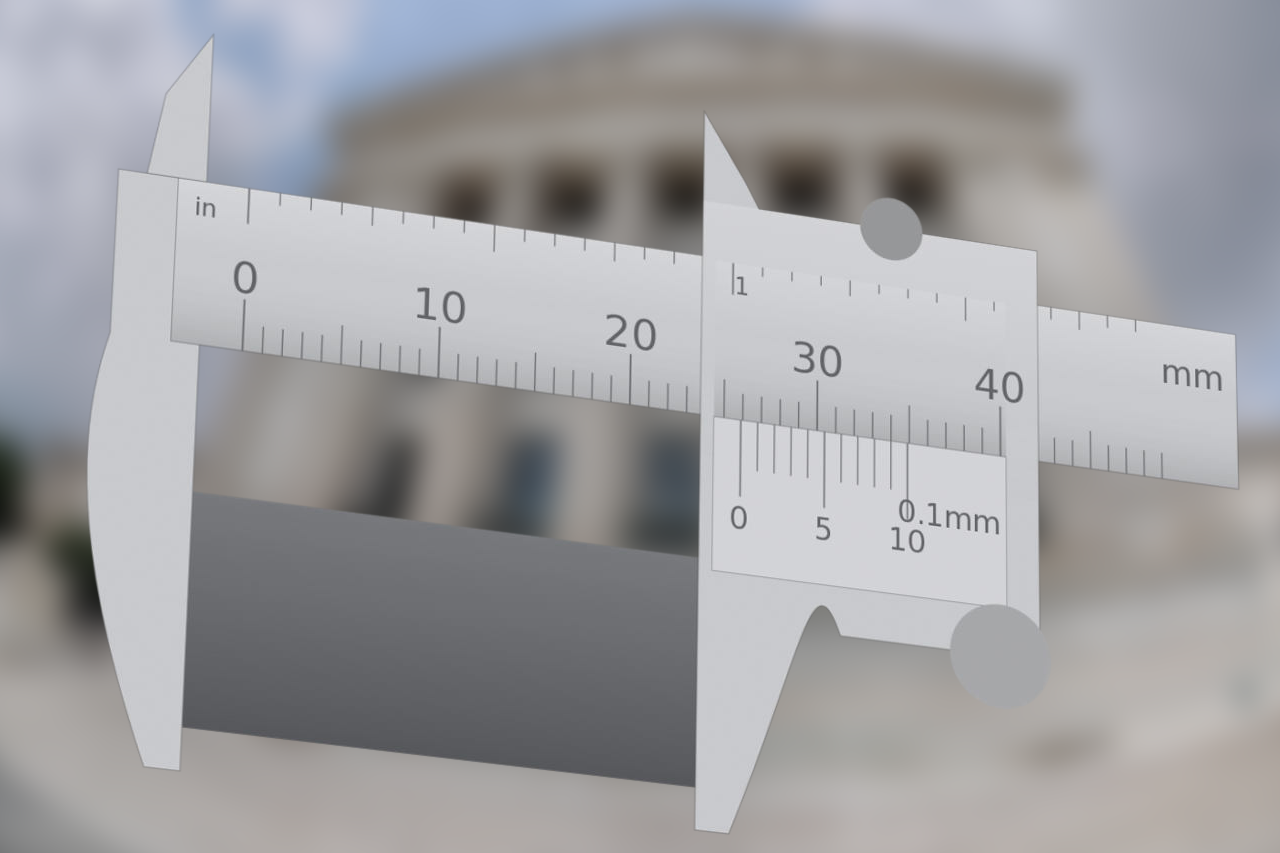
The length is 25.9 mm
